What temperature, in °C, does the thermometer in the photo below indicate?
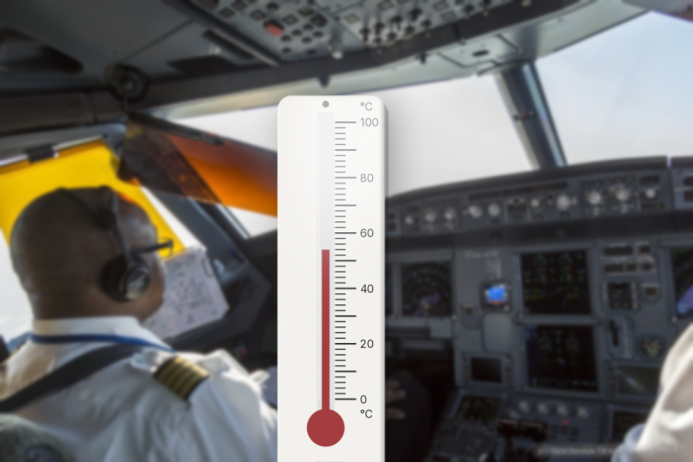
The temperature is 54 °C
